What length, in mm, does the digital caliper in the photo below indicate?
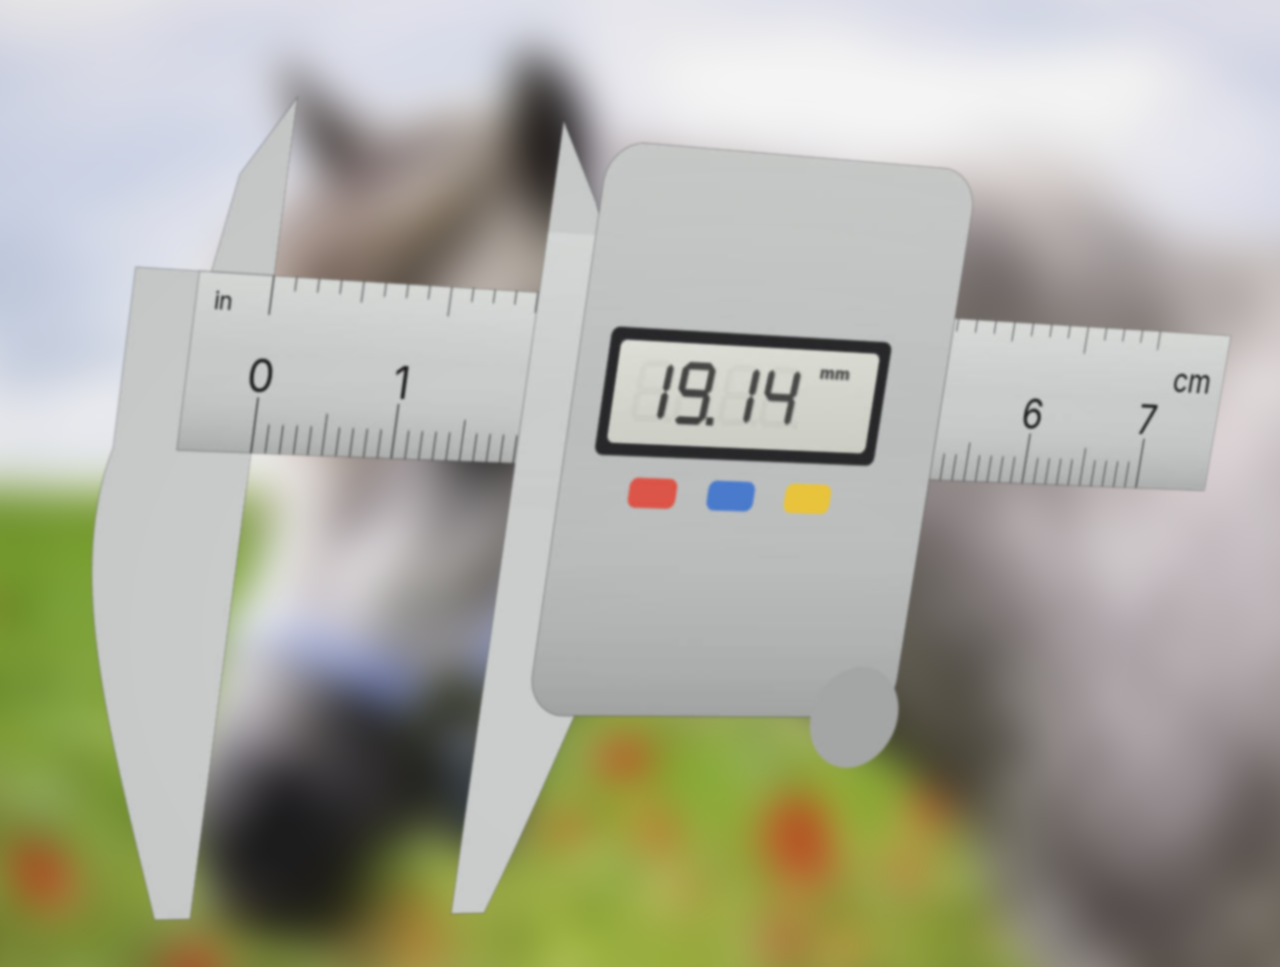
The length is 19.14 mm
